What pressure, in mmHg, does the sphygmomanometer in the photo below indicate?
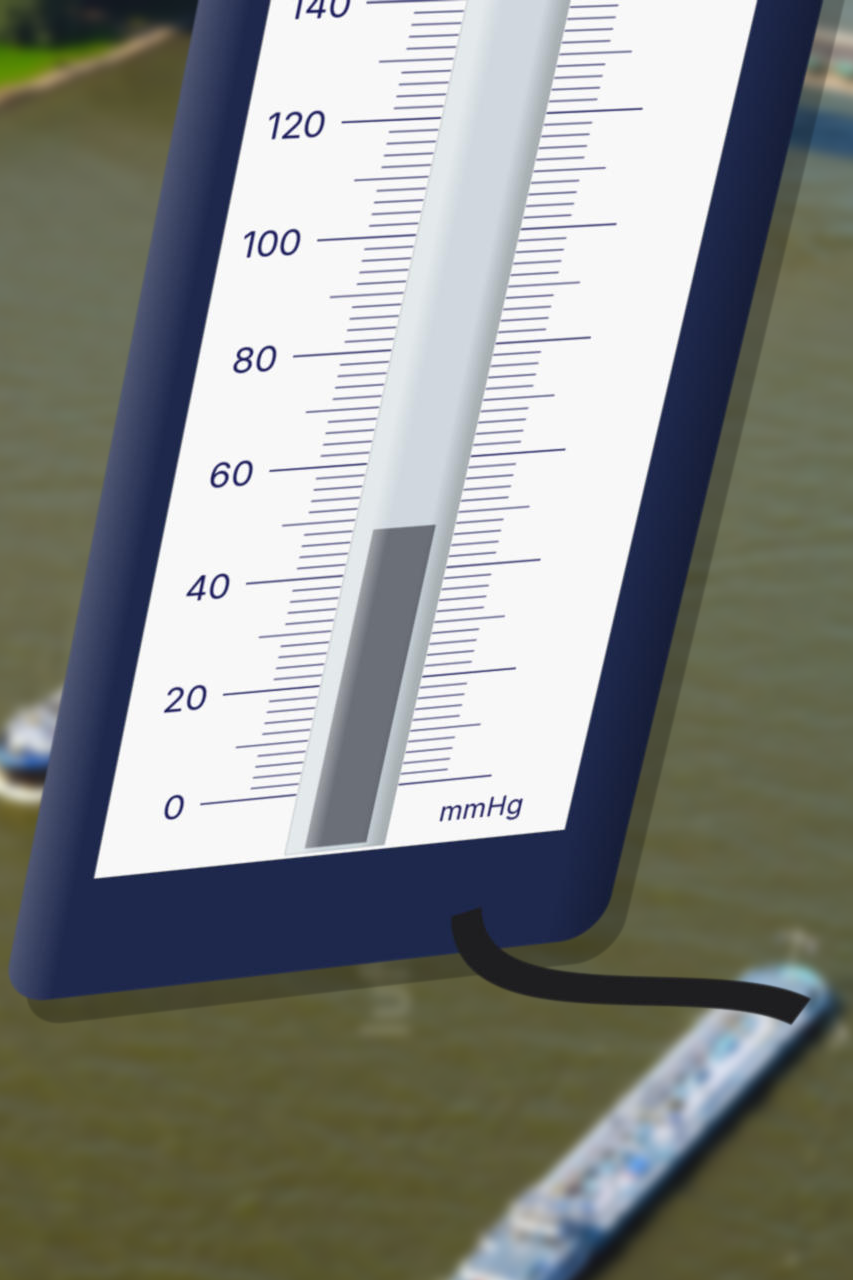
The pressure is 48 mmHg
